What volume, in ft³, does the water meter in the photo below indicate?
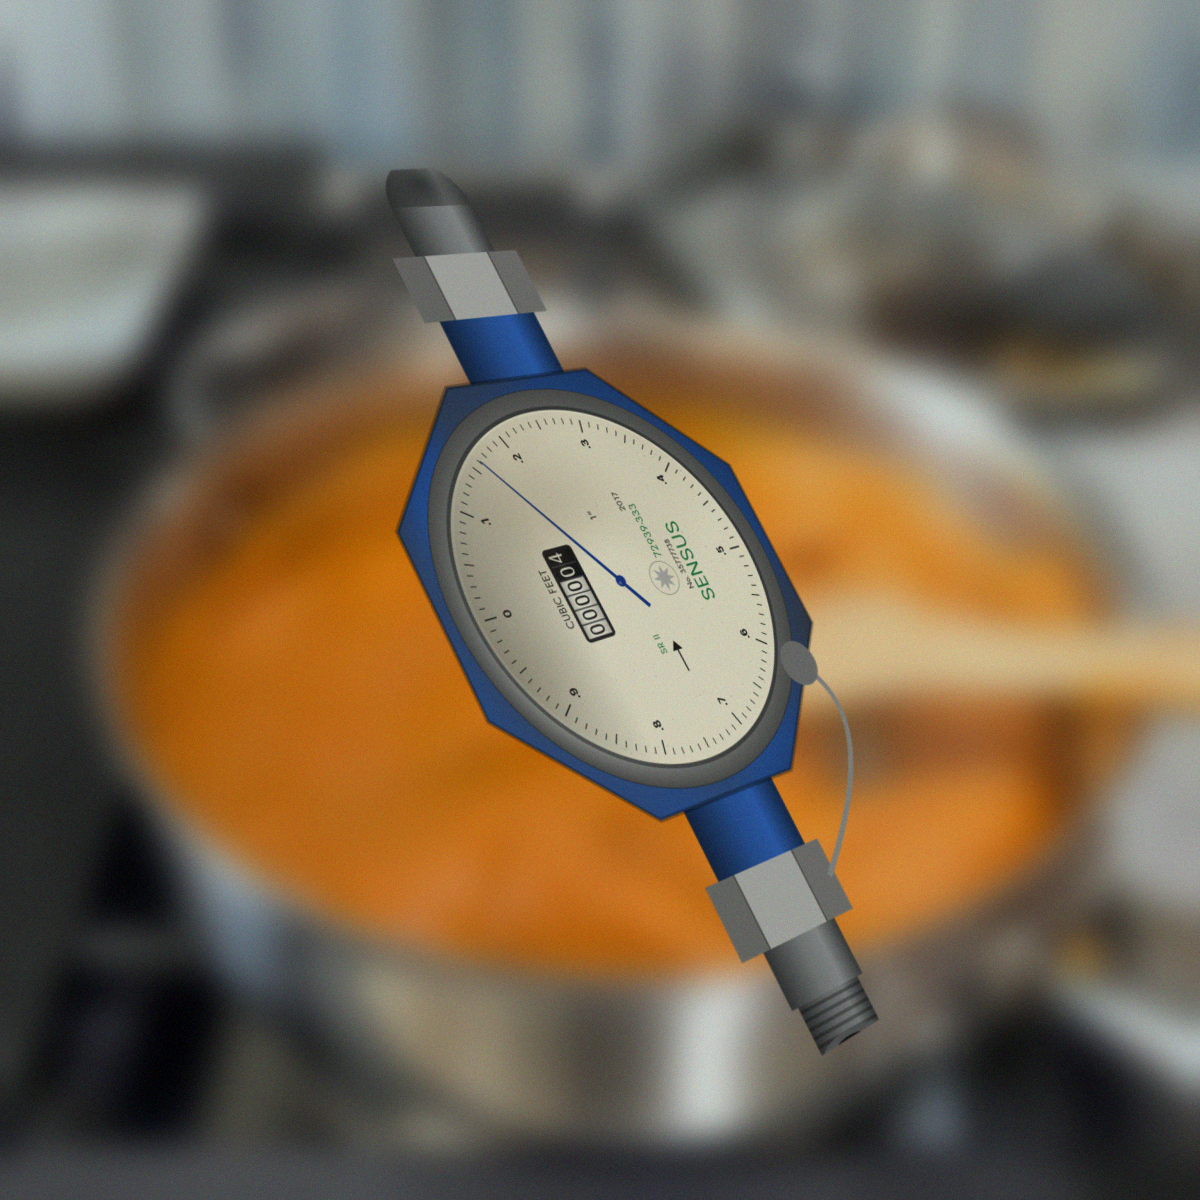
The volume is 4.16 ft³
